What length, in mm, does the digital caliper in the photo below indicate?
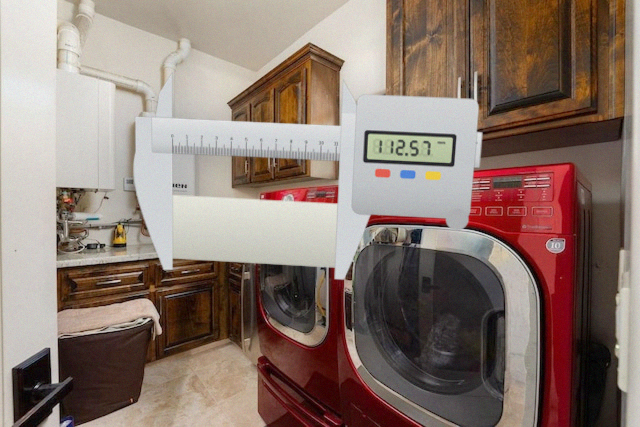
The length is 112.57 mm
